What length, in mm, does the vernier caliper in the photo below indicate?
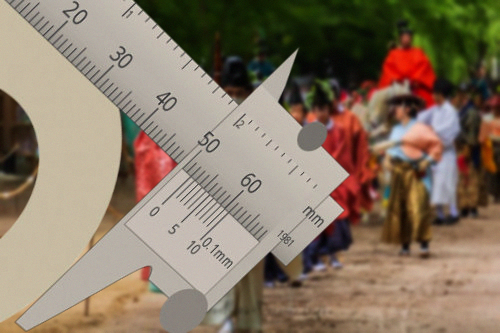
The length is 52.0 mm
